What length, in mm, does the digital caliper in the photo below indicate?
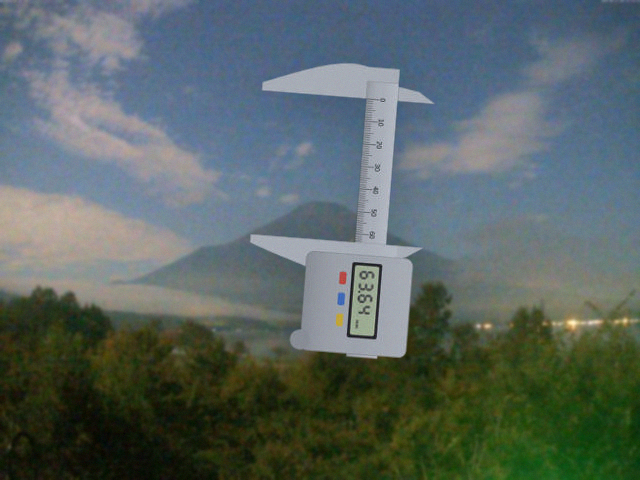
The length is 63.64 mm
